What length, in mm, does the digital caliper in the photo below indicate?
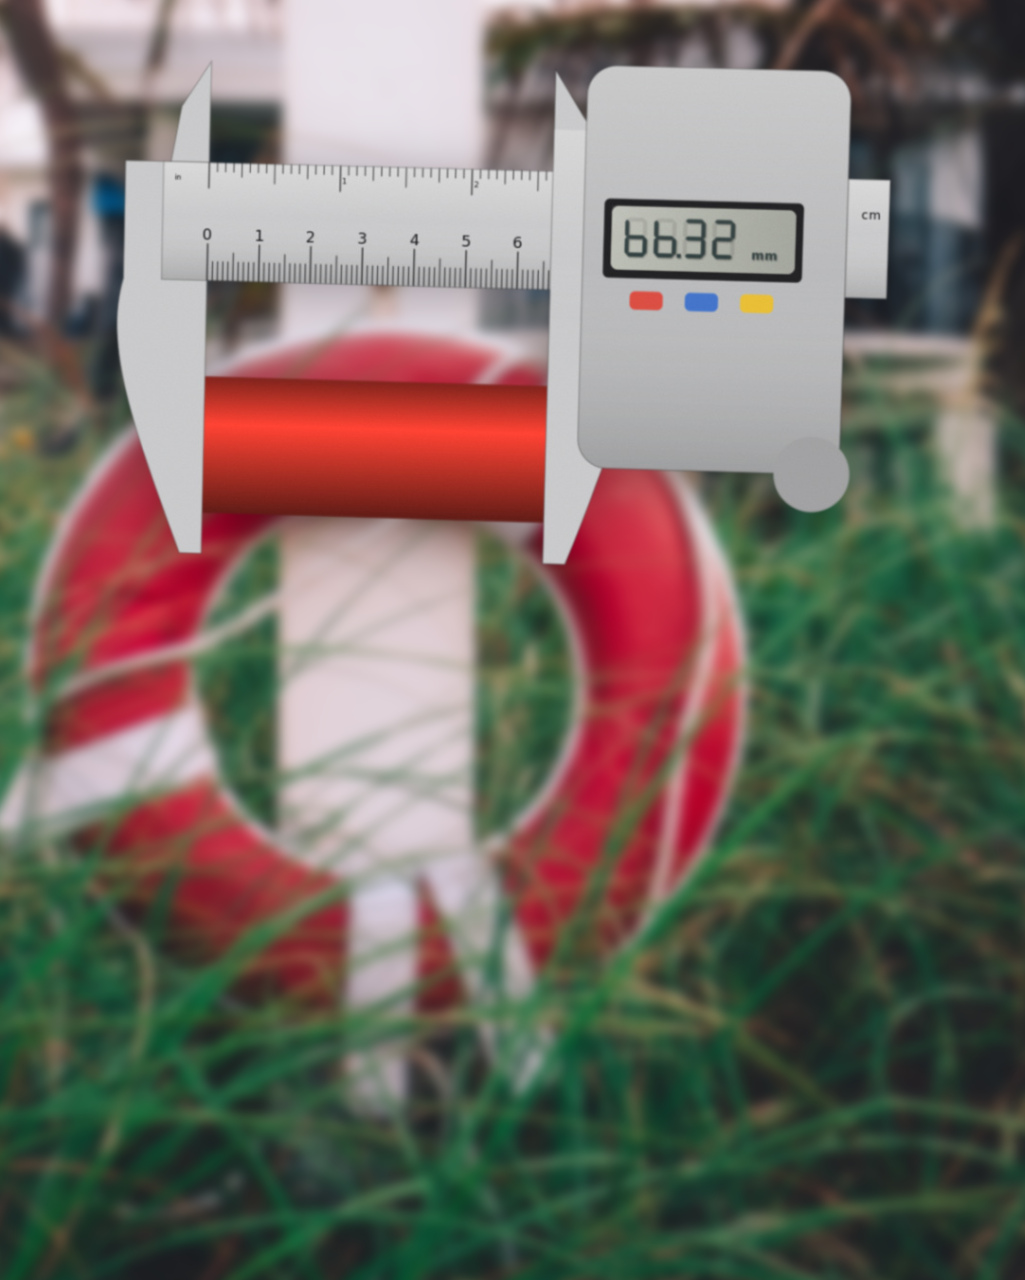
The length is 66.32 mm
